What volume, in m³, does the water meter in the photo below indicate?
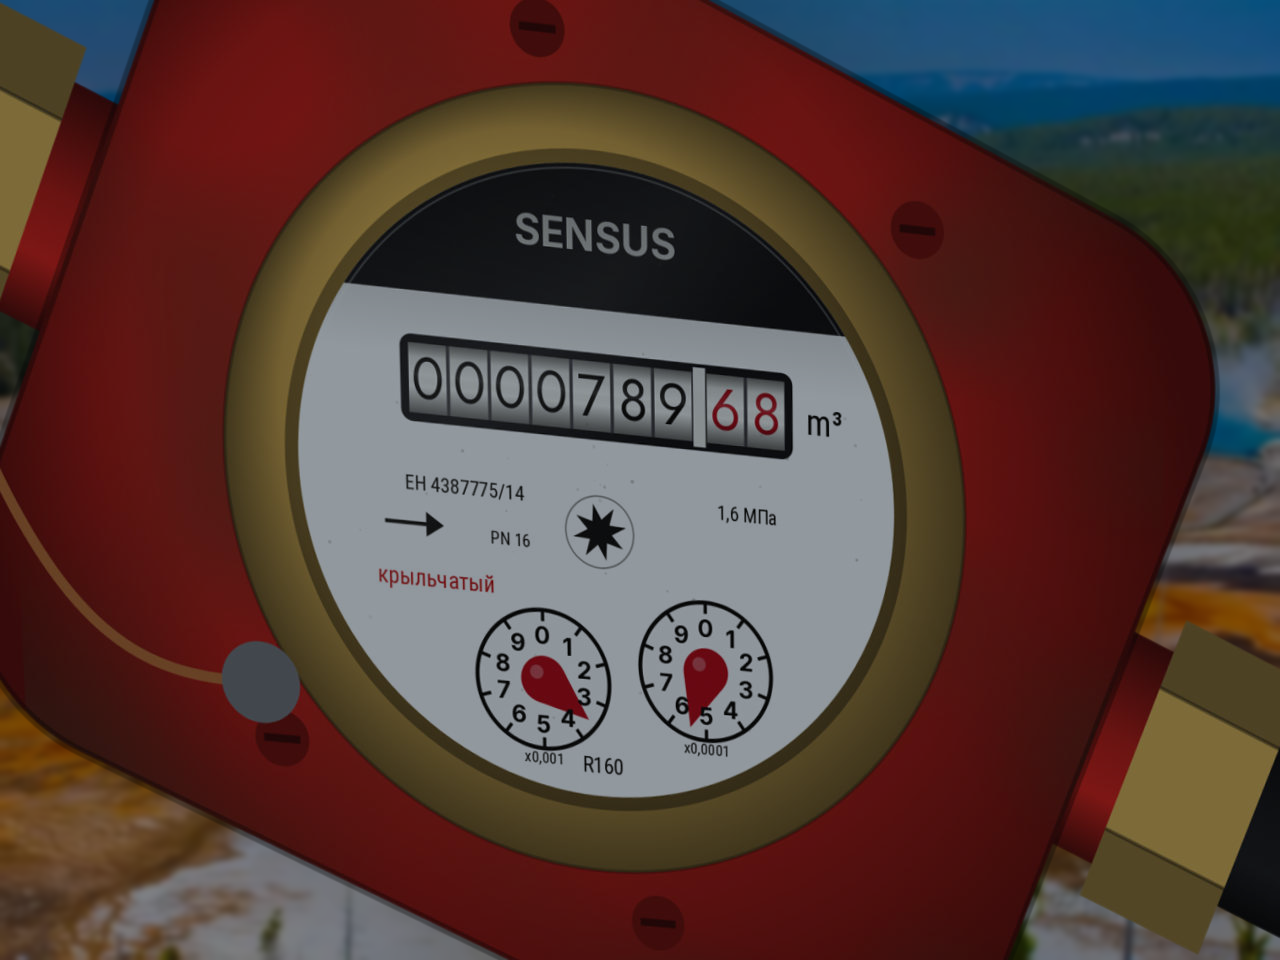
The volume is 789.6835 m³
